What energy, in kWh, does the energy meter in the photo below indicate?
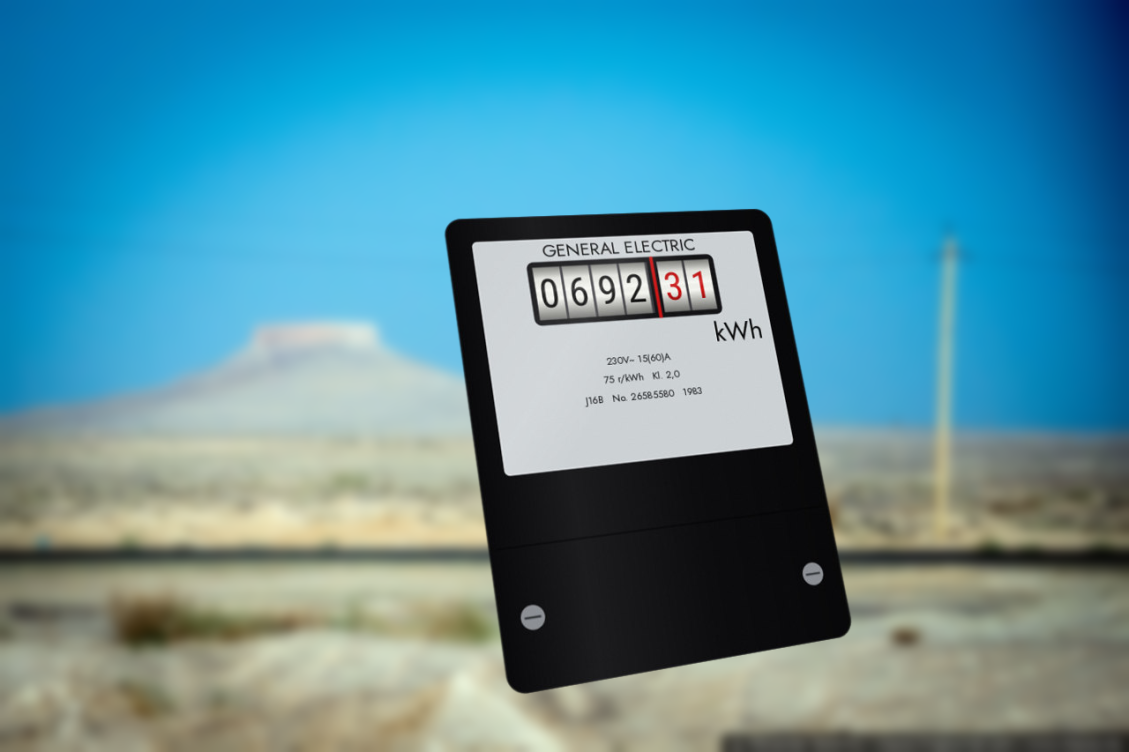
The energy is 692.31 kWh
